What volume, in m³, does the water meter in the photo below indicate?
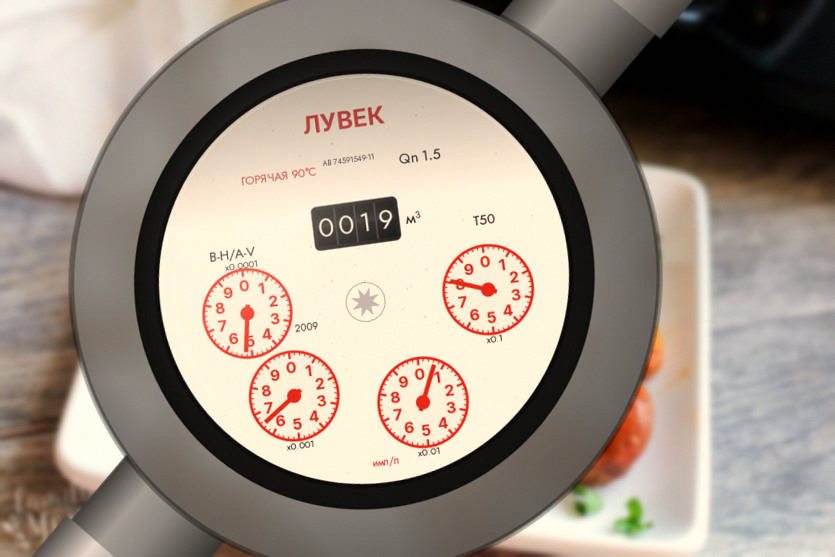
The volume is 19.8065 m³
